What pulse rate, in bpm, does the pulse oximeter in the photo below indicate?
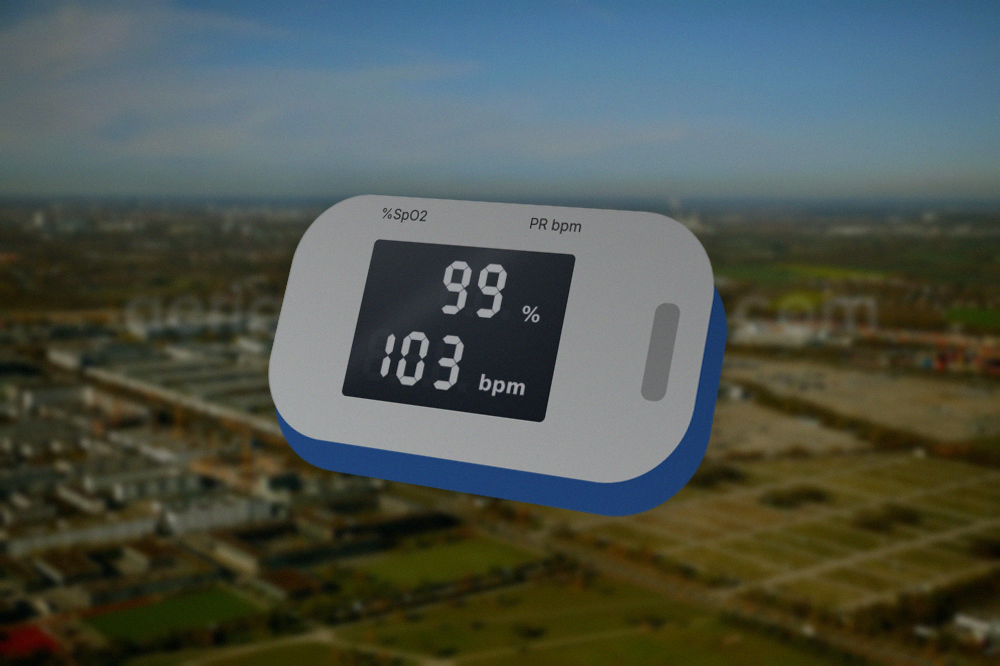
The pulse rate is 103 bpm
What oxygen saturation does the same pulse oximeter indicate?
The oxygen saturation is 99 %
